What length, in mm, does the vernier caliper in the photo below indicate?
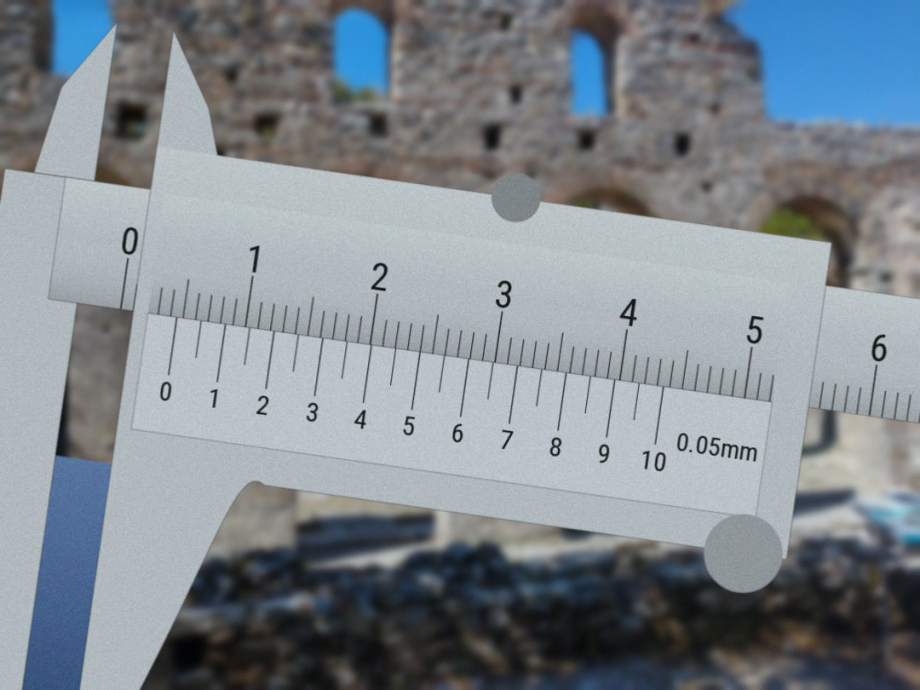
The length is 4.5 mm
